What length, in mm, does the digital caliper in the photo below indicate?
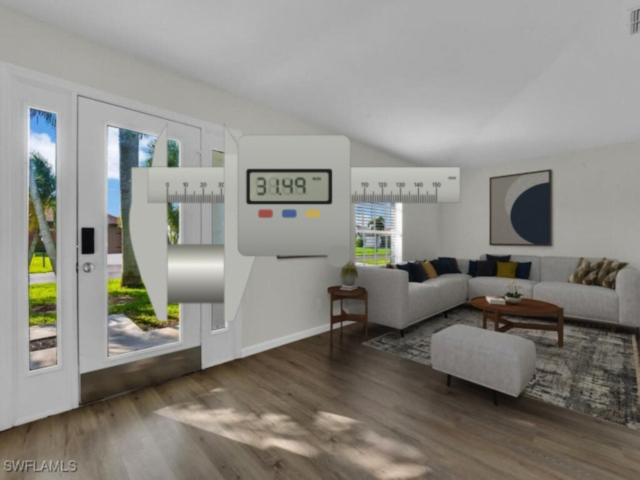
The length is 31.49 mm
